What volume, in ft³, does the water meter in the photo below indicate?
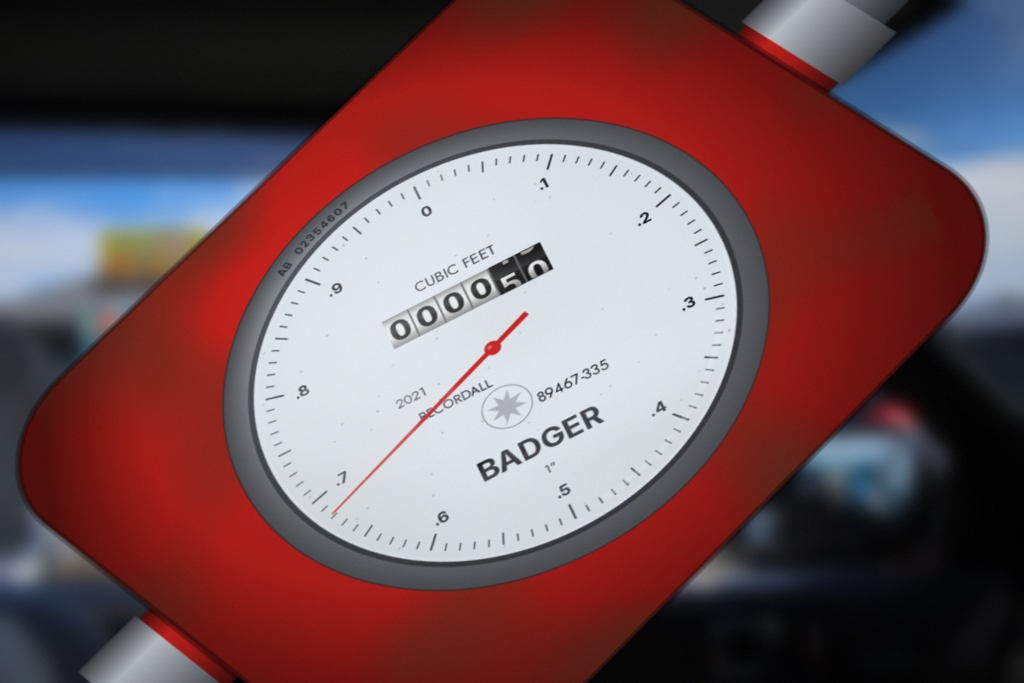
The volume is 49.68 ft³
